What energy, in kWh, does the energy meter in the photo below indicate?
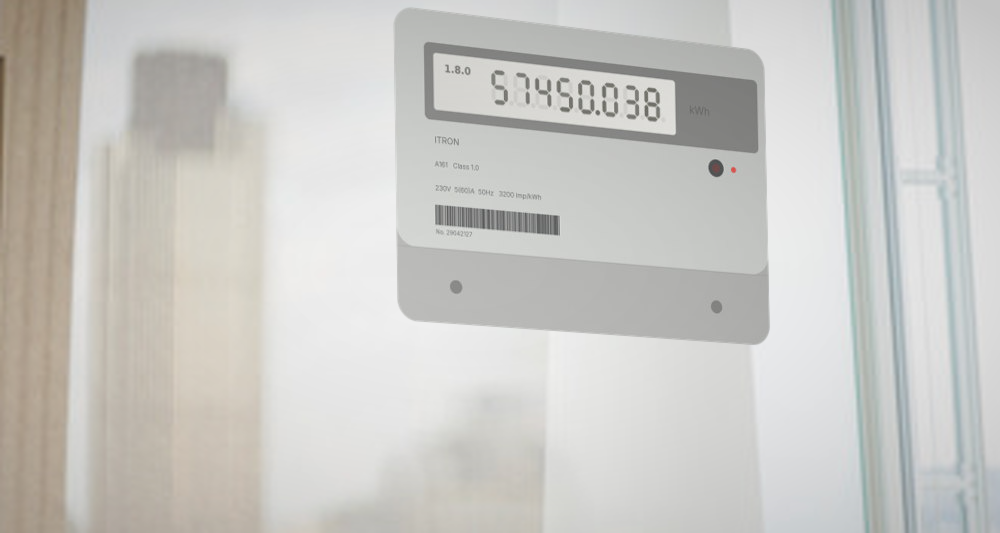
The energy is 57450.038 kWh
